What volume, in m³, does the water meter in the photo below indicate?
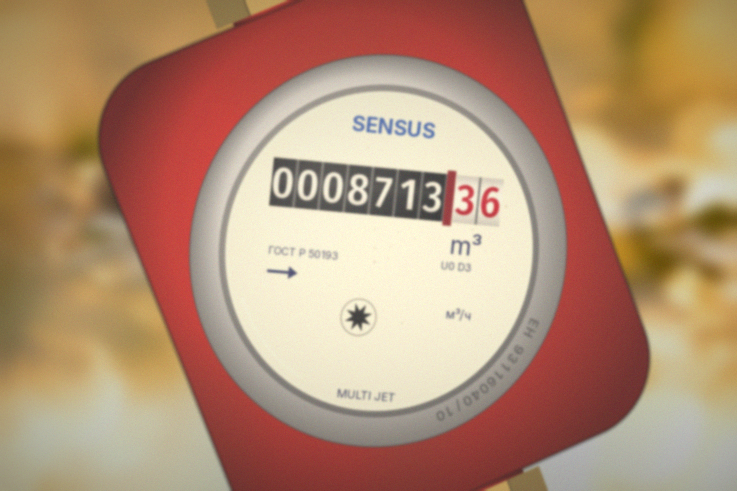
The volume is 8713.36 m³
